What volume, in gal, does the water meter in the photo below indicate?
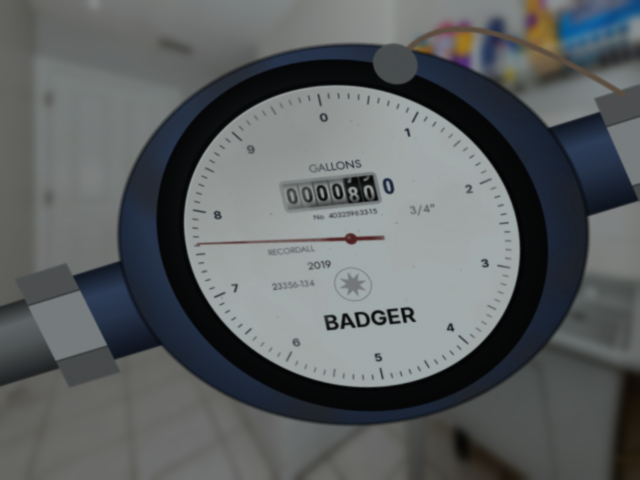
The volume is 797.6 gal
